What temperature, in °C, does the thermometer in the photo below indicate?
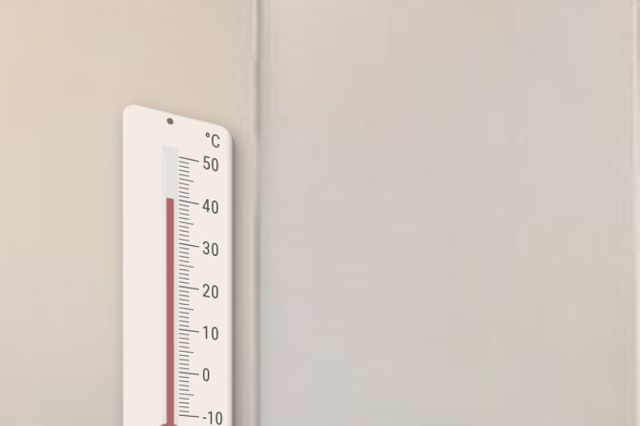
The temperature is 40 °C
